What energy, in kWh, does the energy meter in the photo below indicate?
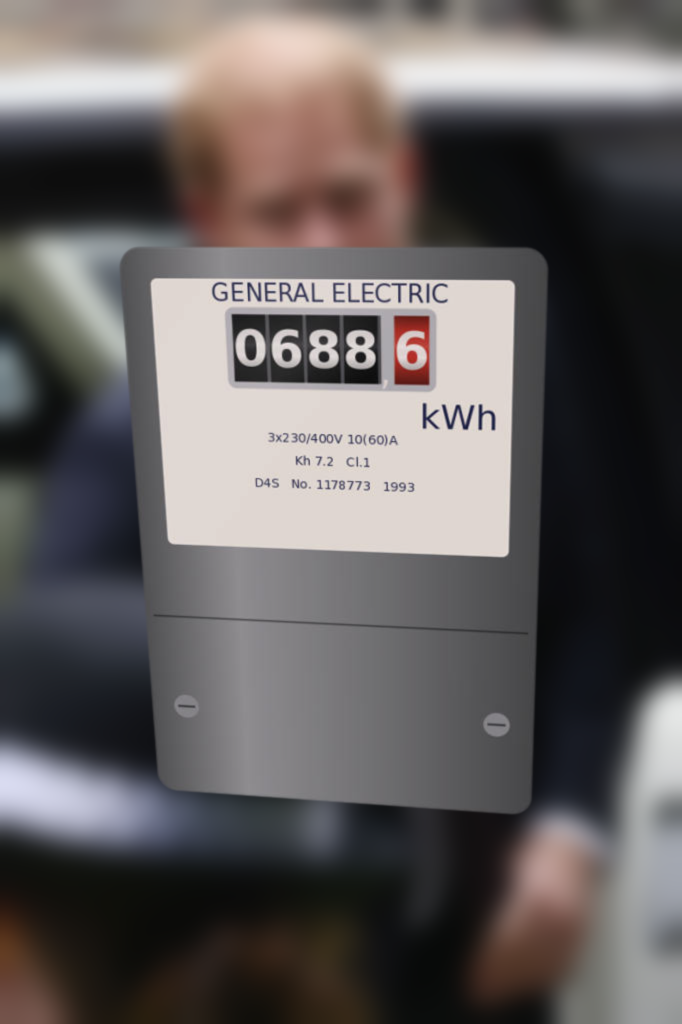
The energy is 688.6 kWh
